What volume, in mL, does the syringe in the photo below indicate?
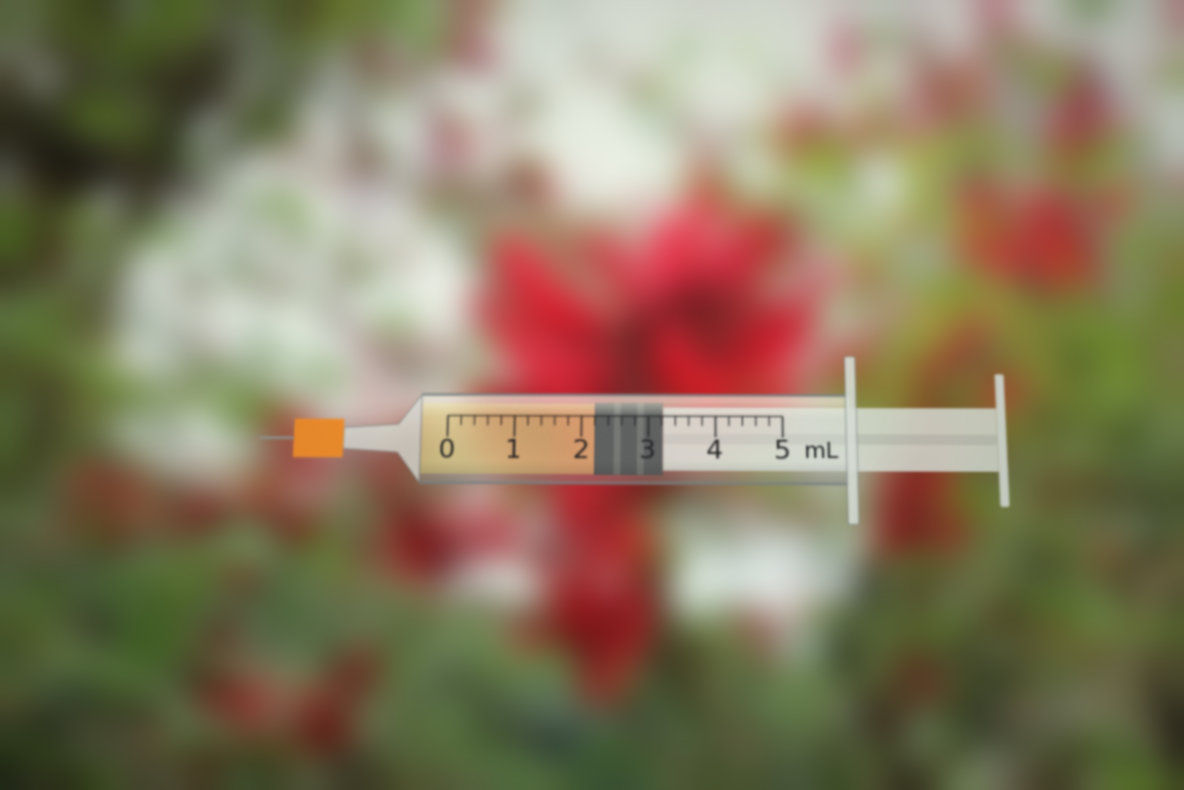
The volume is 2.2 mL
